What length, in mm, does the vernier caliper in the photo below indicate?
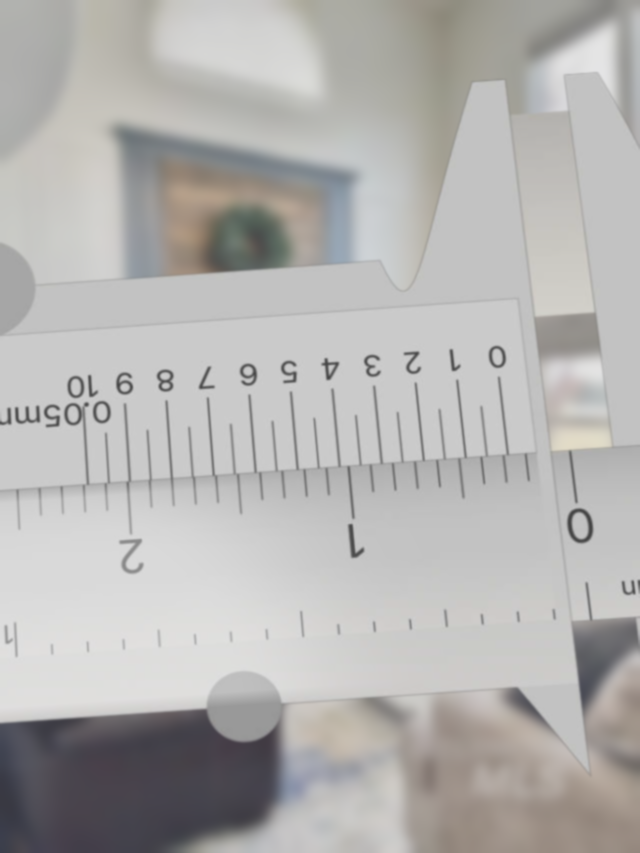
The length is 2.8 mm
